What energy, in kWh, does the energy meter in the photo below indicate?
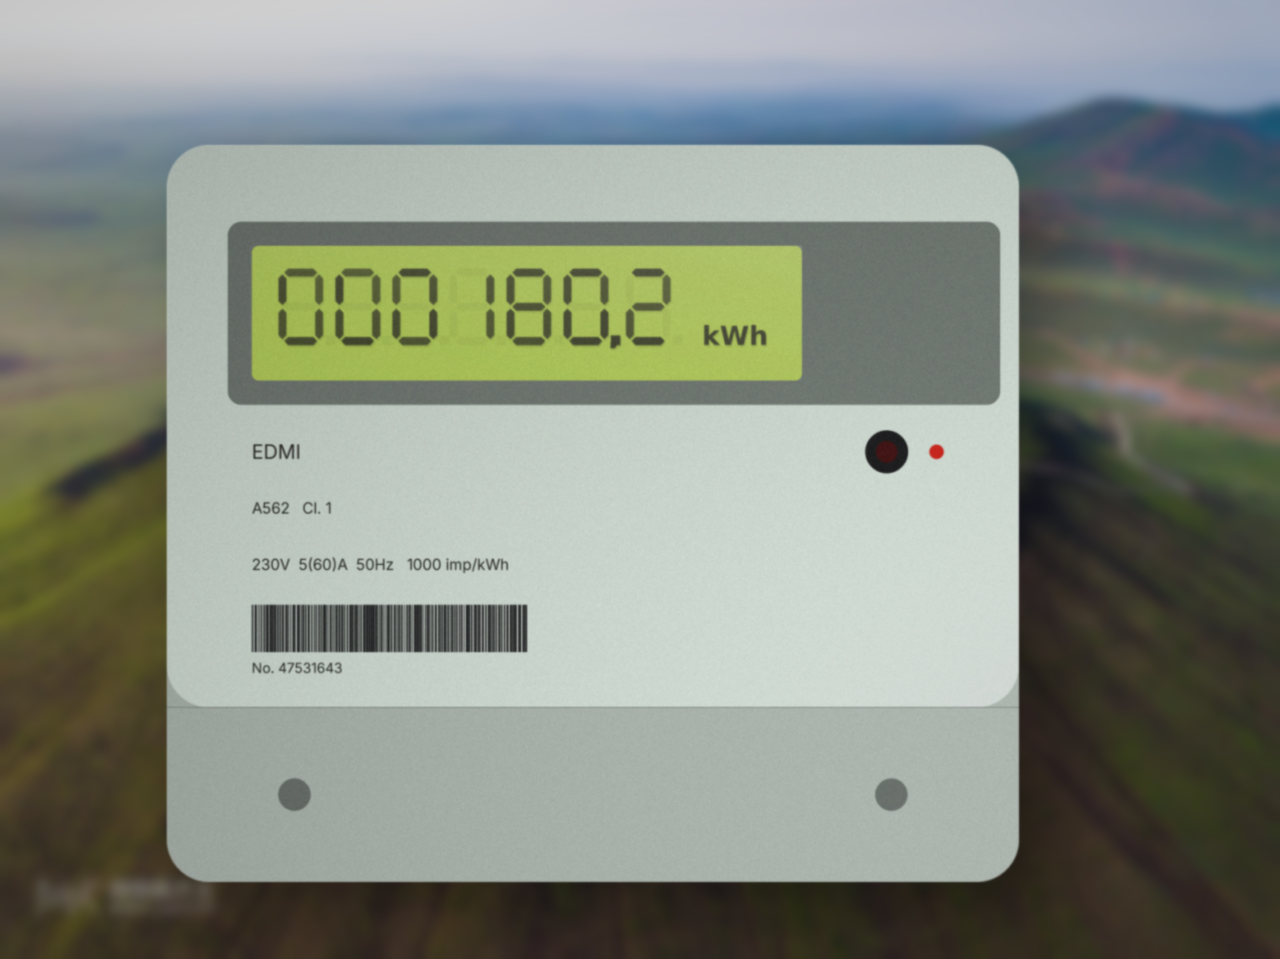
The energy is 180.2 kWh
